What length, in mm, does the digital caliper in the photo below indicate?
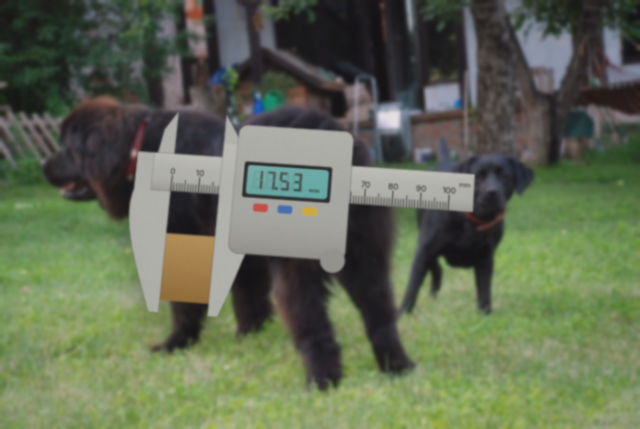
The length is 17.53 mm
